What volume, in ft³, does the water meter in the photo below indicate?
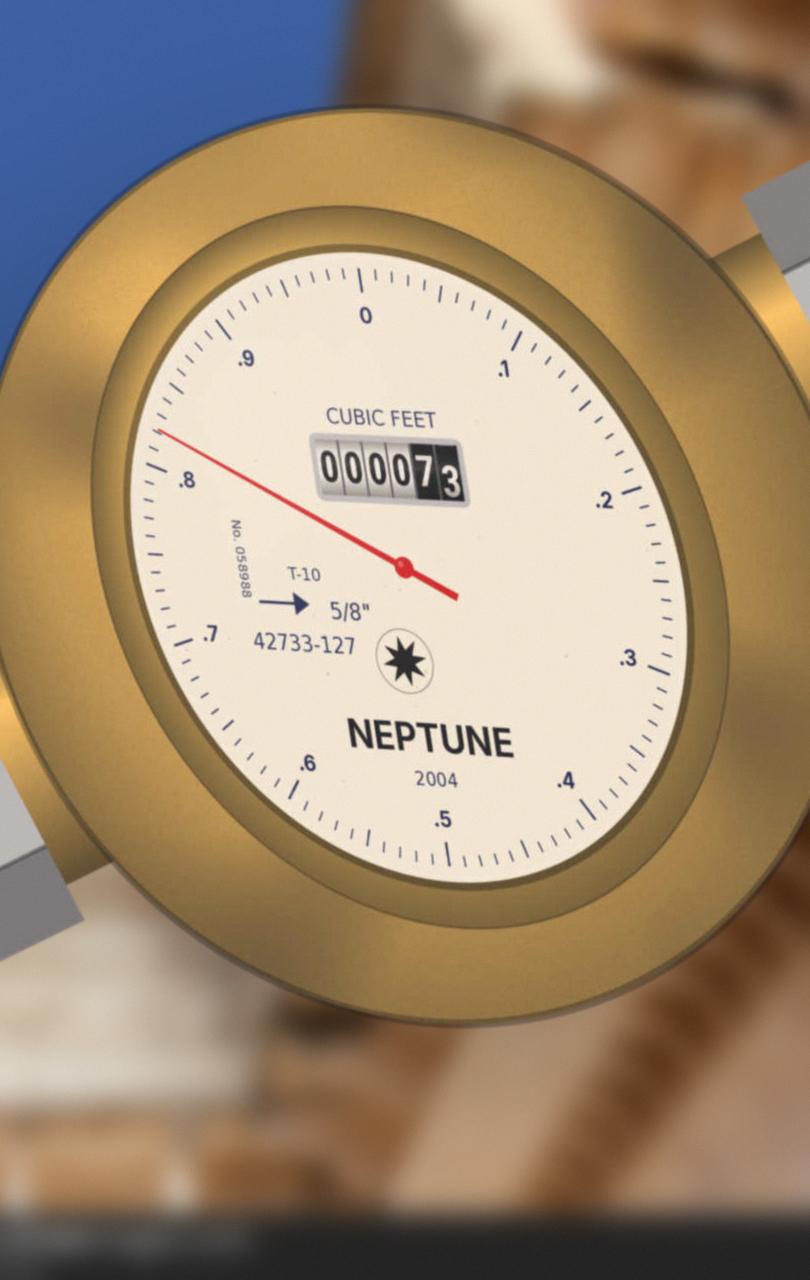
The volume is 72.82 ft³
